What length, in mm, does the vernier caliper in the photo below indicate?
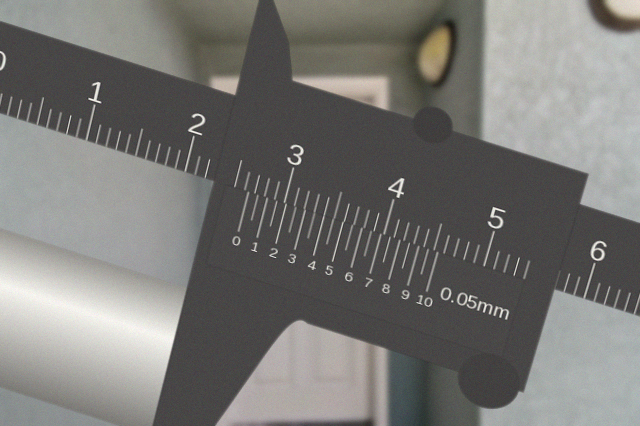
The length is 26.4 mm
